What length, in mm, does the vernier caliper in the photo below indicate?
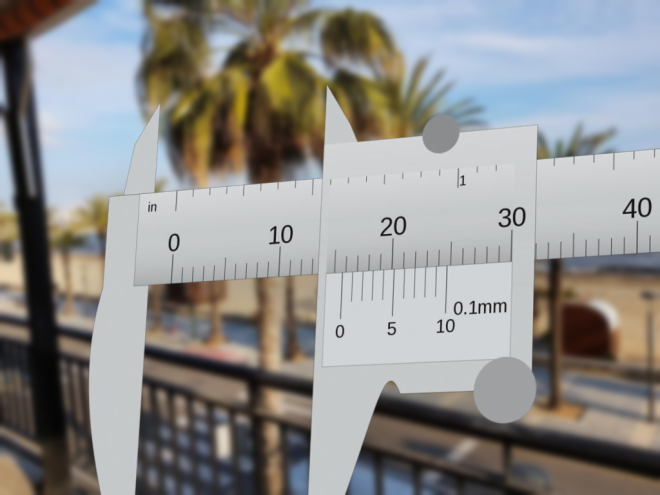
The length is 15.7 mm
